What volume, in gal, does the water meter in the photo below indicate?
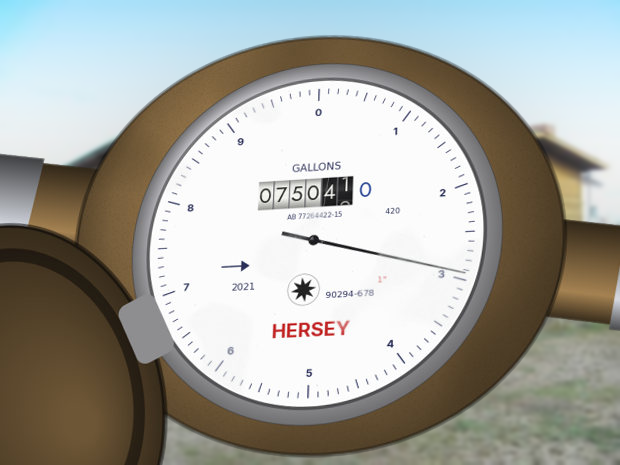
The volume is 750412.9 gal
